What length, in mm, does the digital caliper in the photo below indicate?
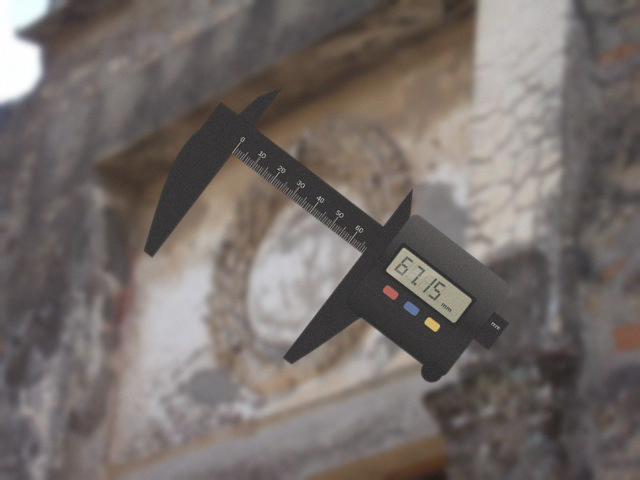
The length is 67.15 mm
